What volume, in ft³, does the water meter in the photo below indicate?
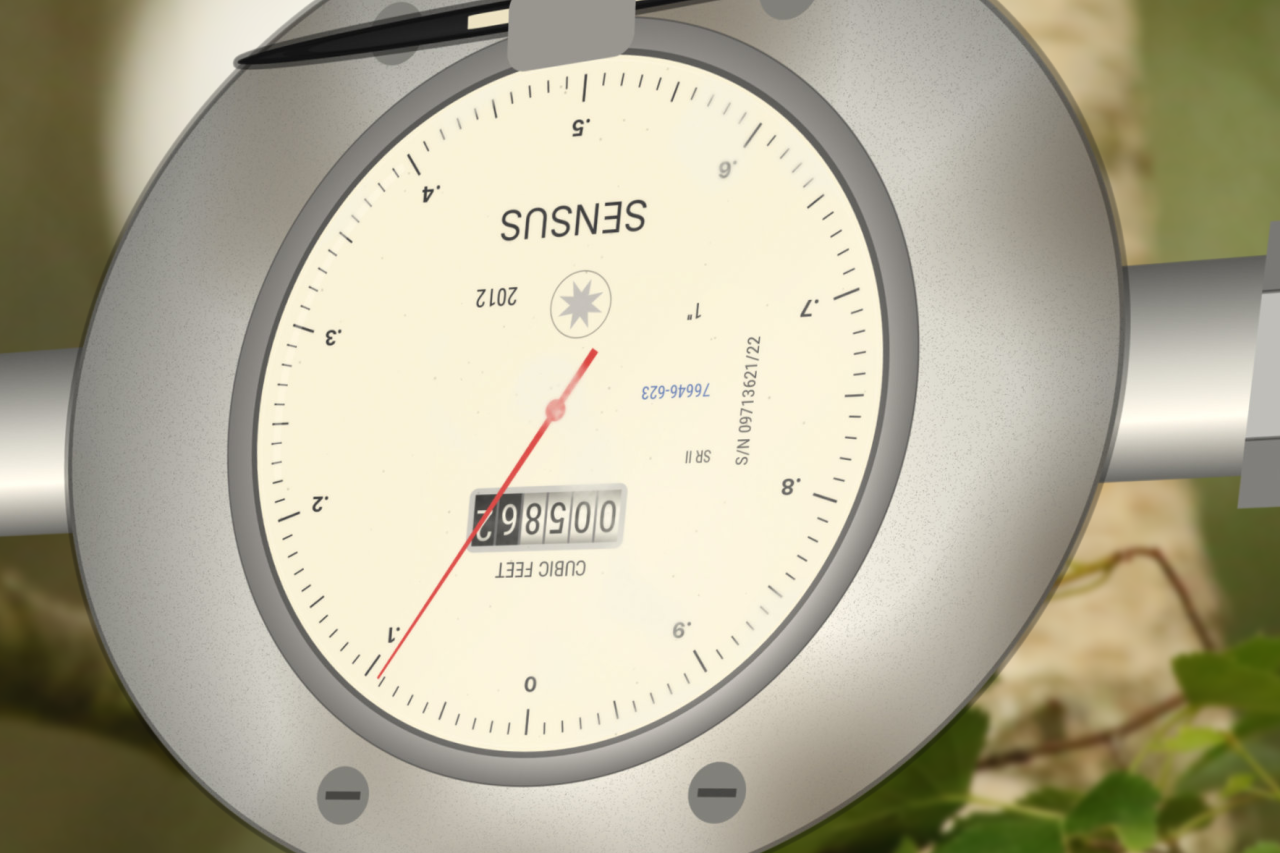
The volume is 5862.09 ft³
